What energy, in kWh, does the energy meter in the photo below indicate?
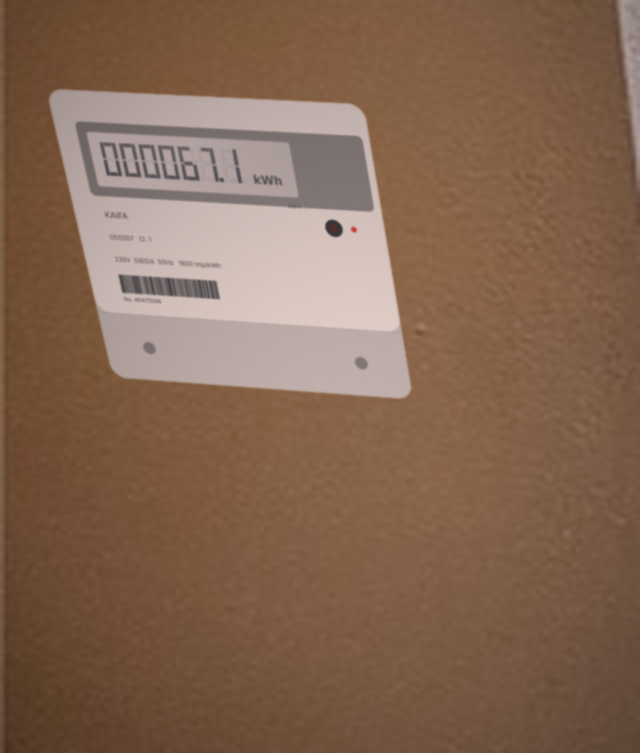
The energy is 67.1 kWh
